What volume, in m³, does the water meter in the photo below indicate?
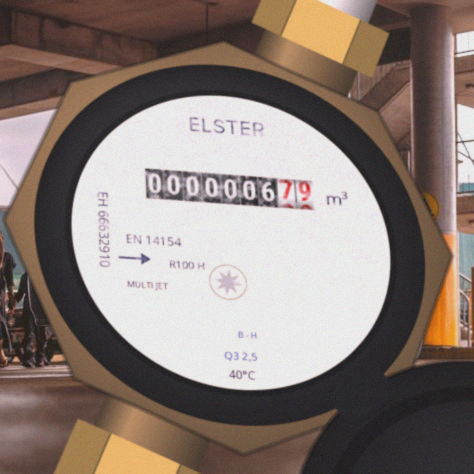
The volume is 6.79 m³
